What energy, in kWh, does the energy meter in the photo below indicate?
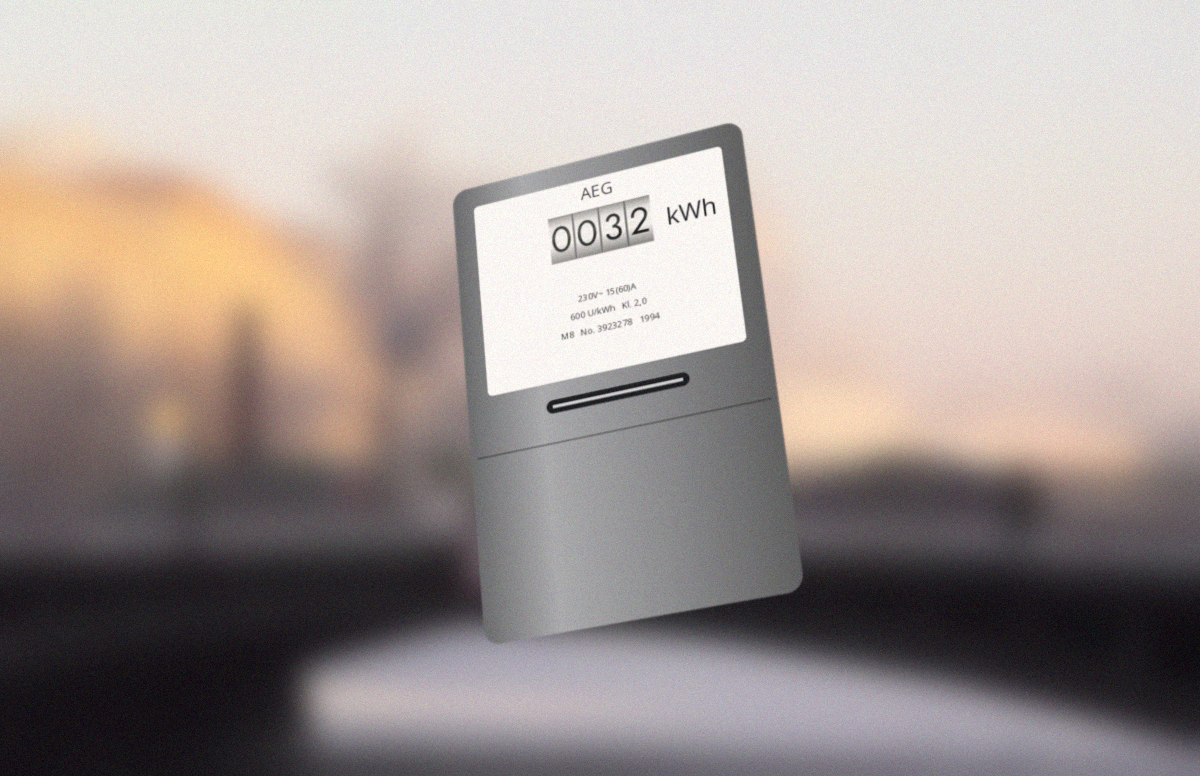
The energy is 32 kWh
